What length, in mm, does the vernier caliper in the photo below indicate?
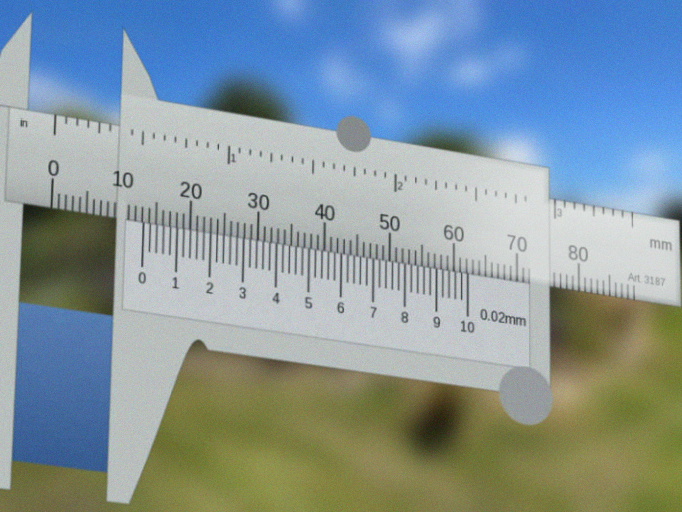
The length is 13.2 mm
